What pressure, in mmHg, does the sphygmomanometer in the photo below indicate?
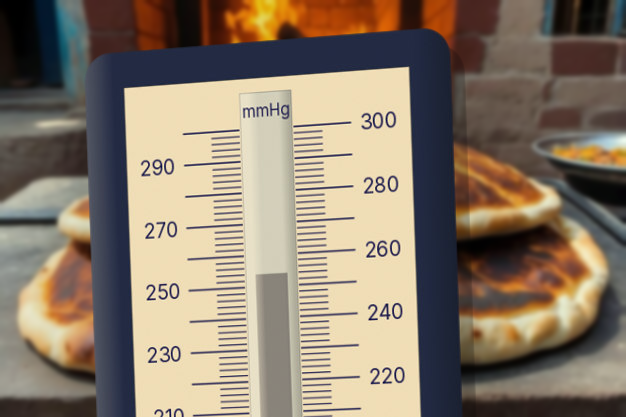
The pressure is 254 mmHg
